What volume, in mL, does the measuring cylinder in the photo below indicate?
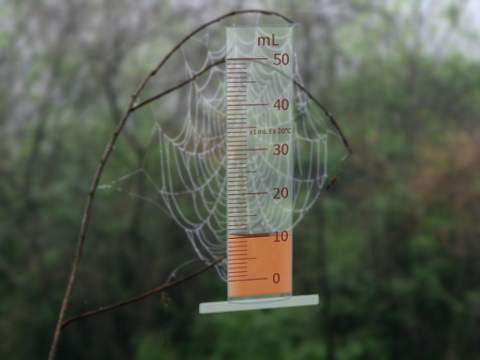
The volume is 10 mL
